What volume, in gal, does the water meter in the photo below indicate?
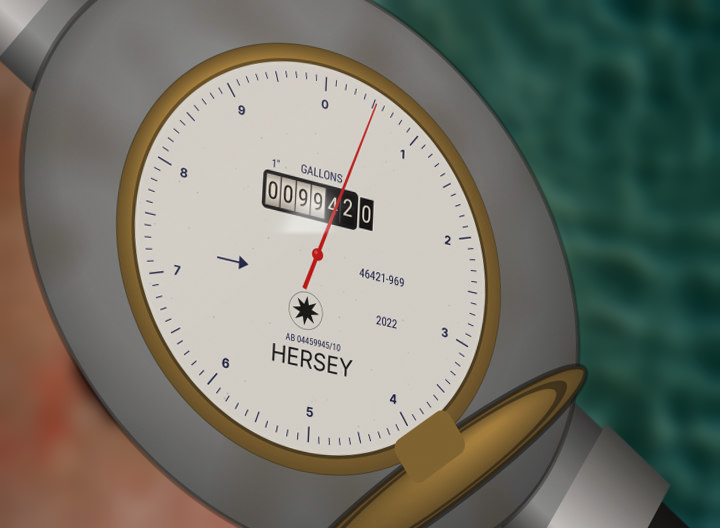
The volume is 99420.5 gal
